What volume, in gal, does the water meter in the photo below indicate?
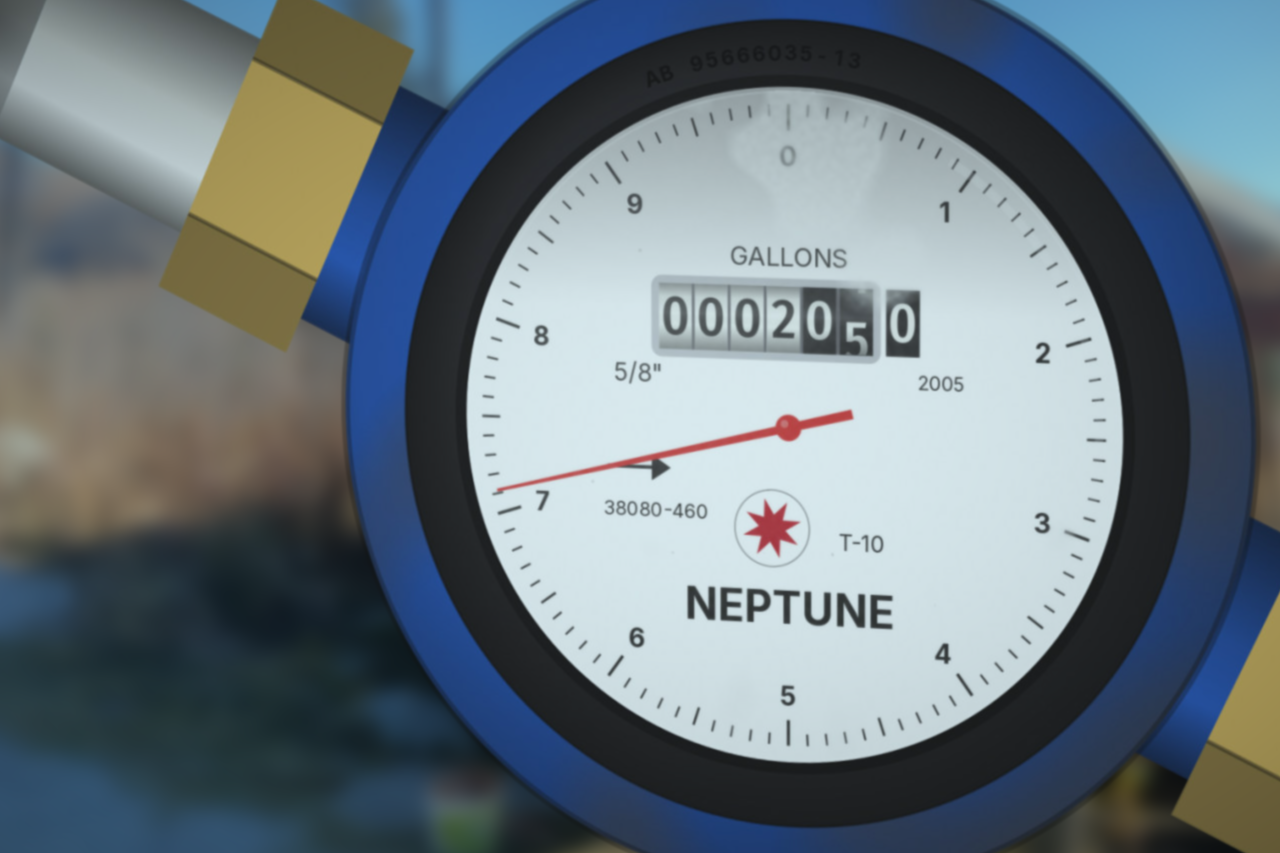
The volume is 2047.1 gal
